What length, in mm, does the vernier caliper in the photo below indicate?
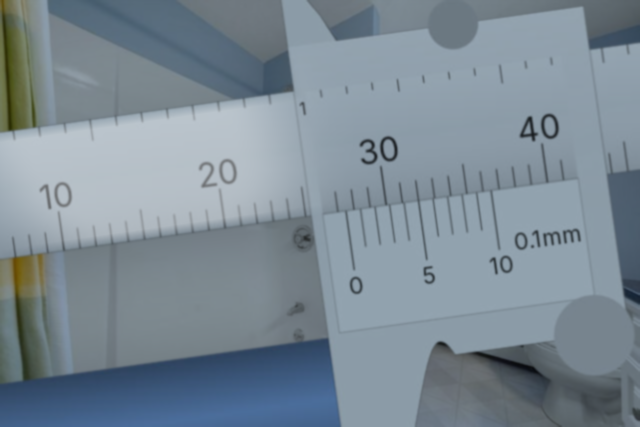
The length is 27.5 mm
